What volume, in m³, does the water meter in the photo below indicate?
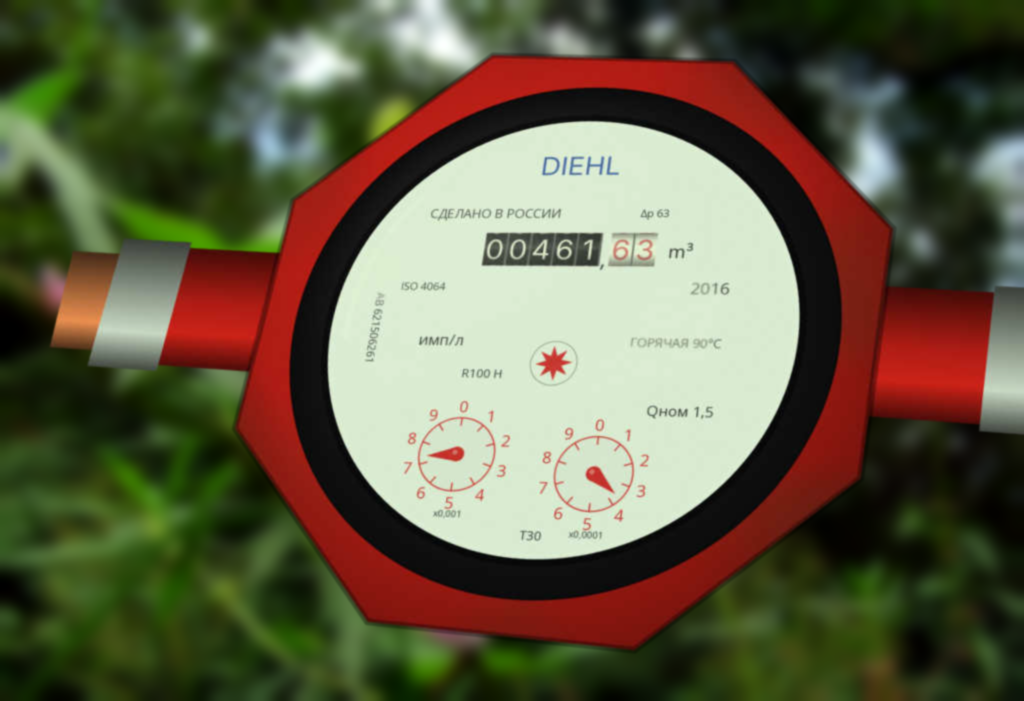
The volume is 461.6373 m³
